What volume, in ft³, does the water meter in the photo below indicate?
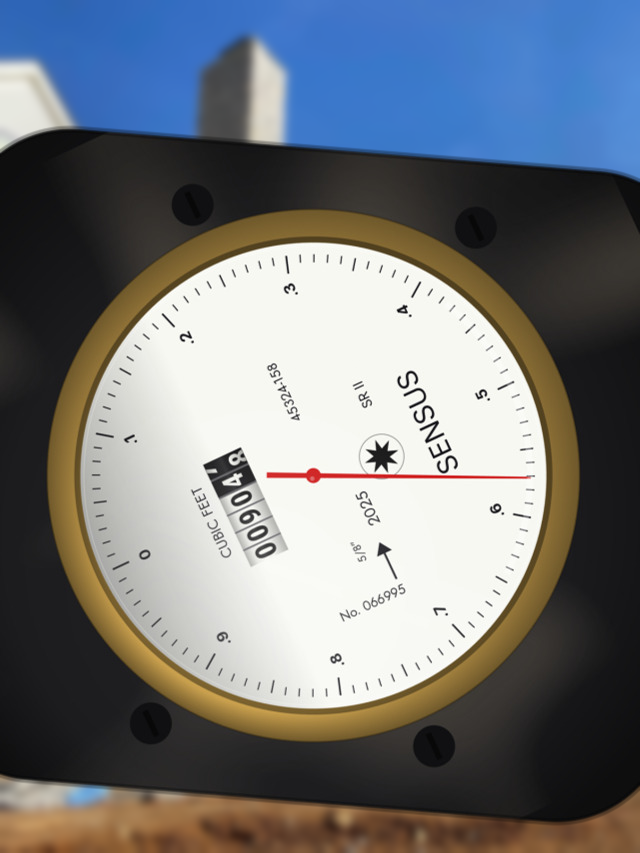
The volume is 9047.57 ft³
